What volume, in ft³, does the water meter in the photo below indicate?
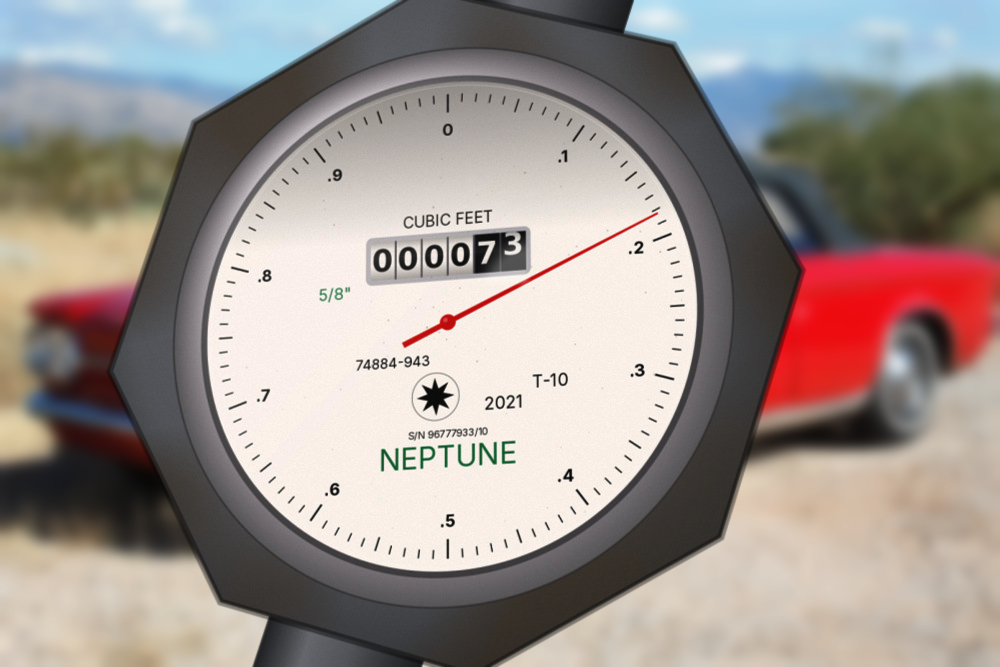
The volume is 73.18 ft³
